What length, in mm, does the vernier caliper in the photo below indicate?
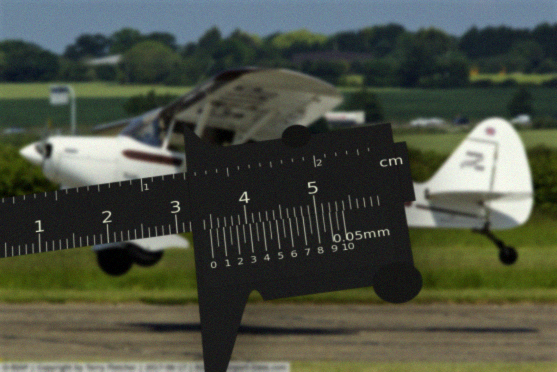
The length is 34.8 mm
